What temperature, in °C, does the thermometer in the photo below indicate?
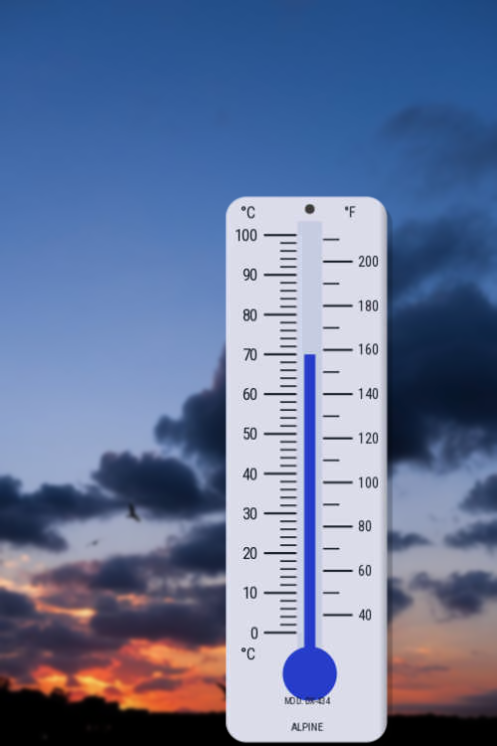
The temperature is 70 °C
